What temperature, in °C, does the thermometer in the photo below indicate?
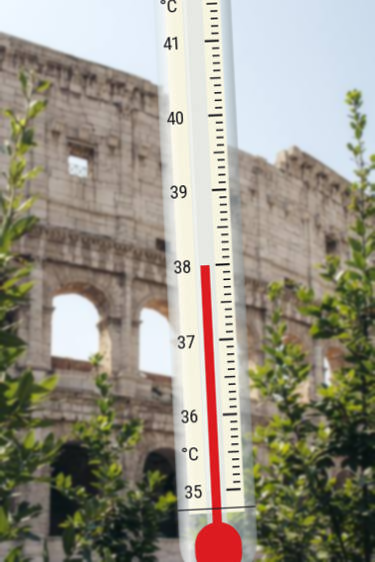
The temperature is 38 °C
